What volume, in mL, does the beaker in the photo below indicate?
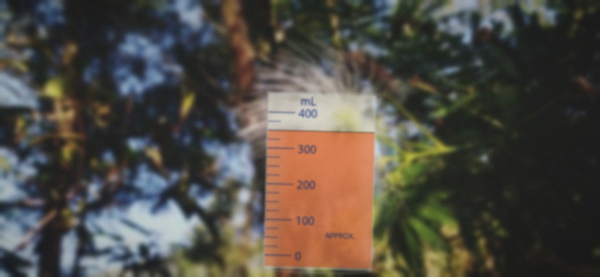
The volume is 350 mL
